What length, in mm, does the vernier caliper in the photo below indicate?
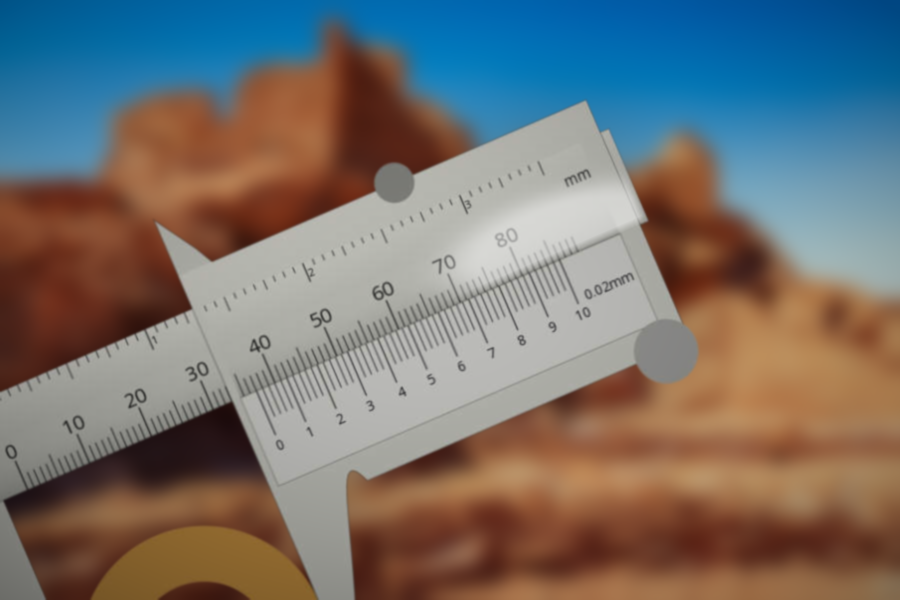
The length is 37.0 mm
